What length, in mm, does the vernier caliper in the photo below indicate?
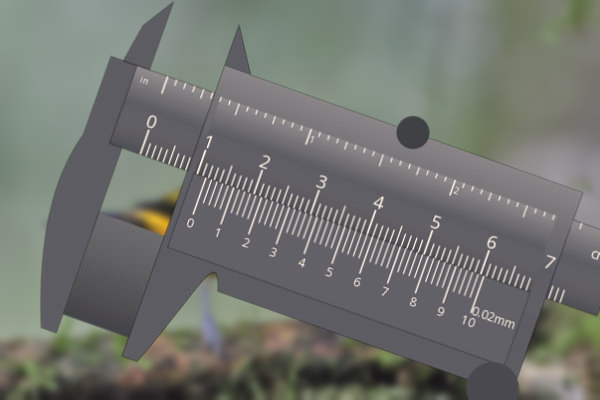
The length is 11.6 mm
